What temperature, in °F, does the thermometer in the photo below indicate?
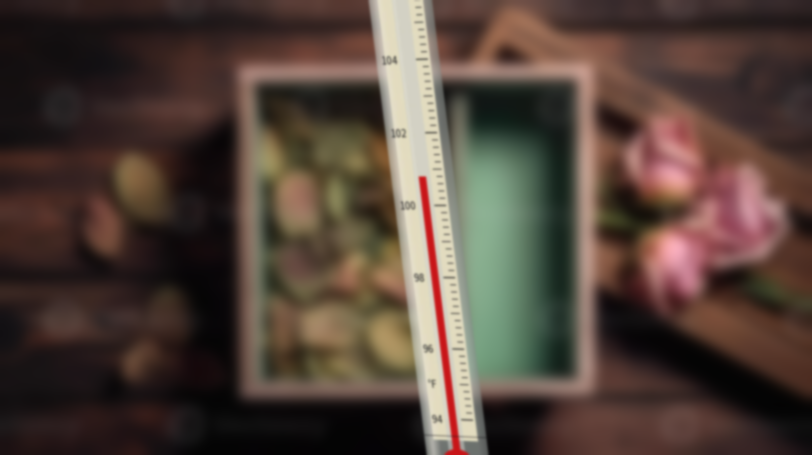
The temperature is 100.8 °F
